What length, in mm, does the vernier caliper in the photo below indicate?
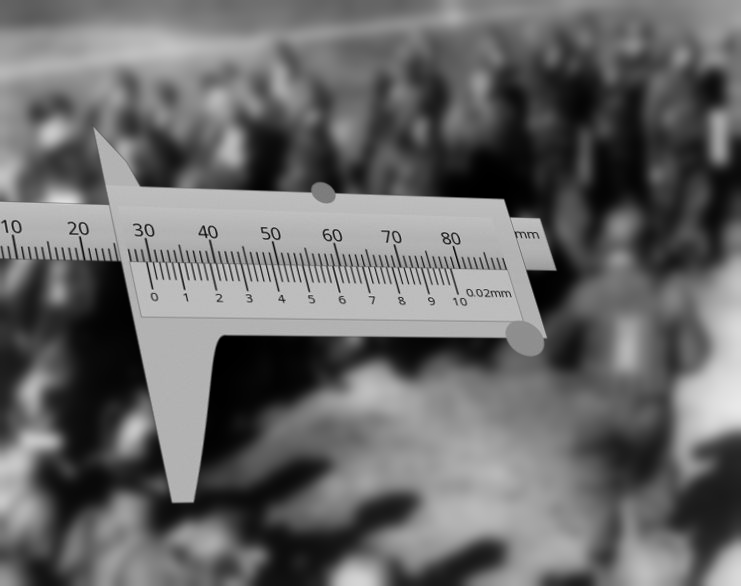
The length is 29.4 mm
